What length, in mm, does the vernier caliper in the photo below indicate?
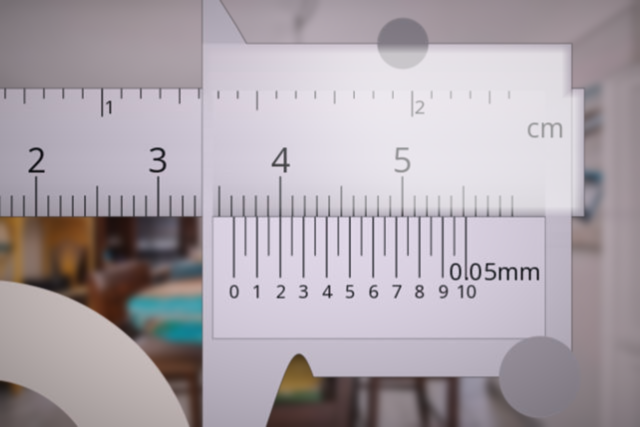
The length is 36.2 mm
